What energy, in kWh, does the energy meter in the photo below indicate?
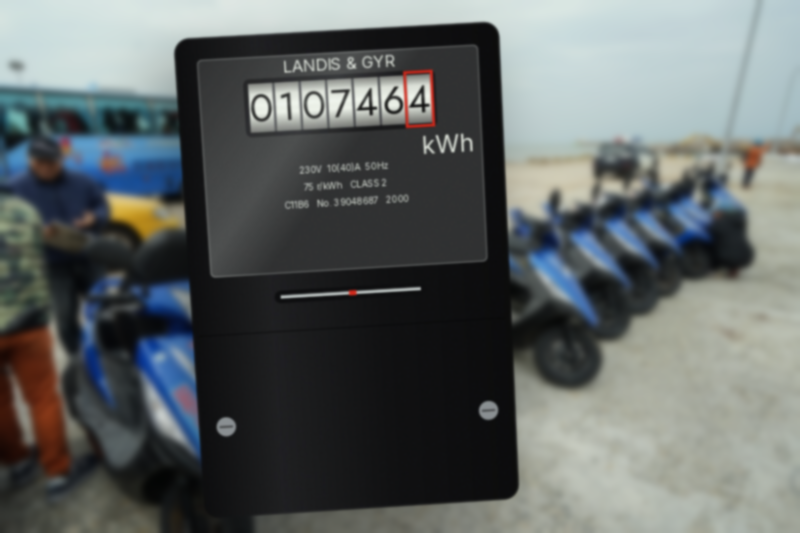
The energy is 10746.4 kWh
